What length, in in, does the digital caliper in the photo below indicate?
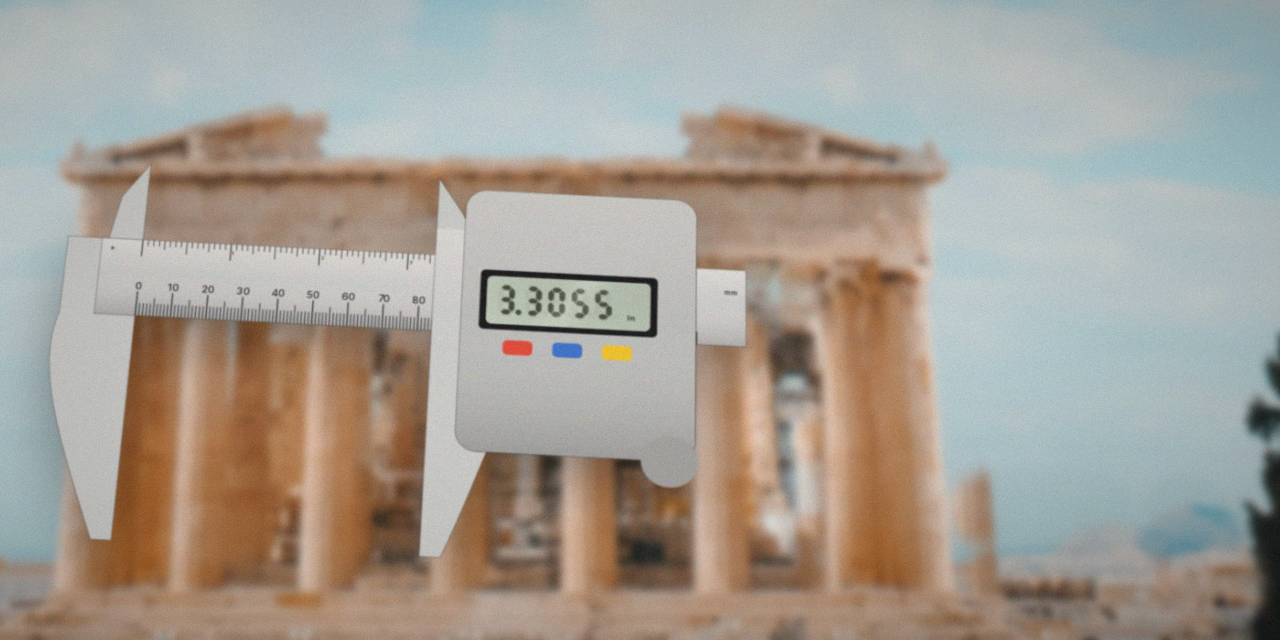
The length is 3.3055 in
